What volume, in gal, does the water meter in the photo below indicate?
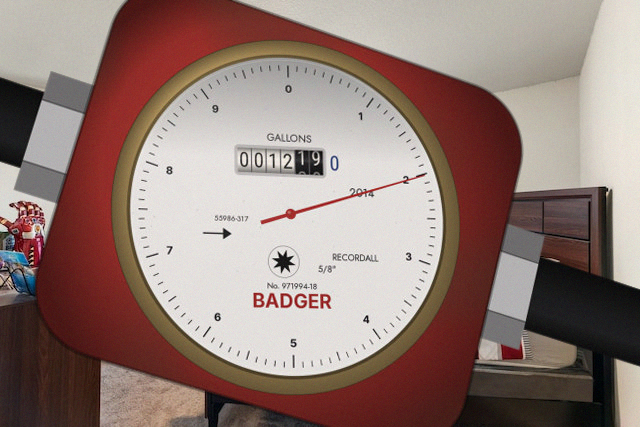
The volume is 12192.0 gal
